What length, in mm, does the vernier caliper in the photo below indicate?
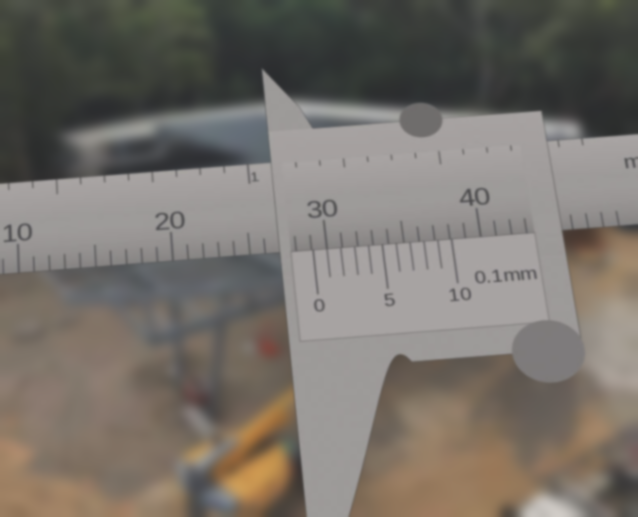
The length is 29.1 mm
